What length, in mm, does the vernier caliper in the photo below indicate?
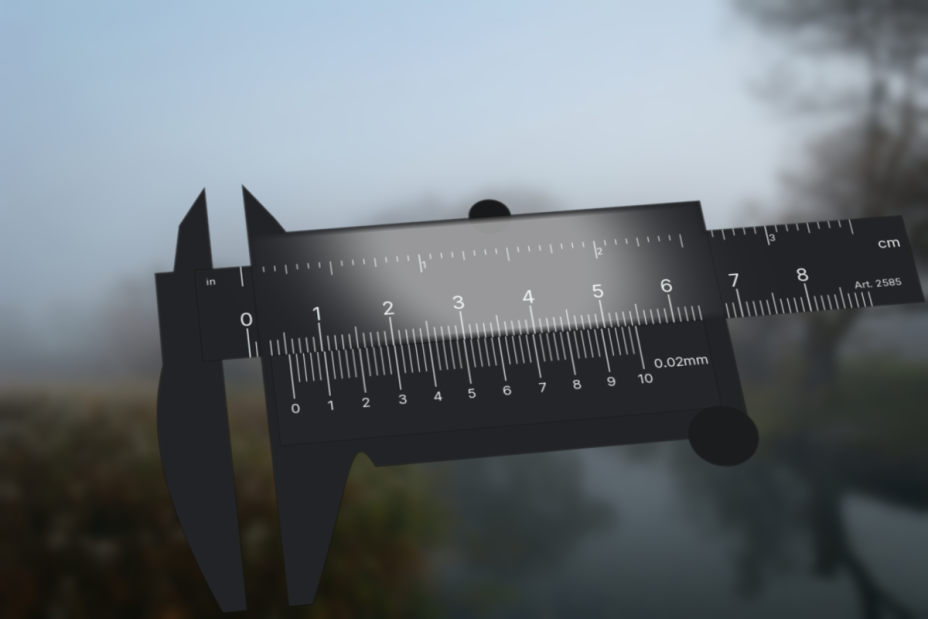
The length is 5.4 mm
